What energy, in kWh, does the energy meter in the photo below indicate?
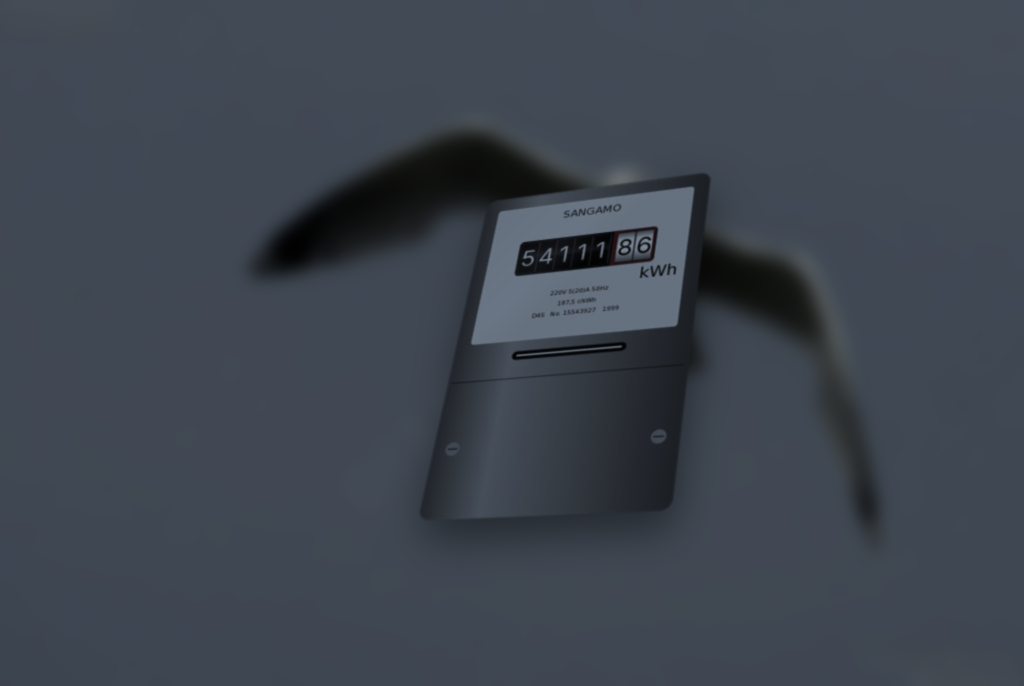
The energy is 54111.86 kWh
